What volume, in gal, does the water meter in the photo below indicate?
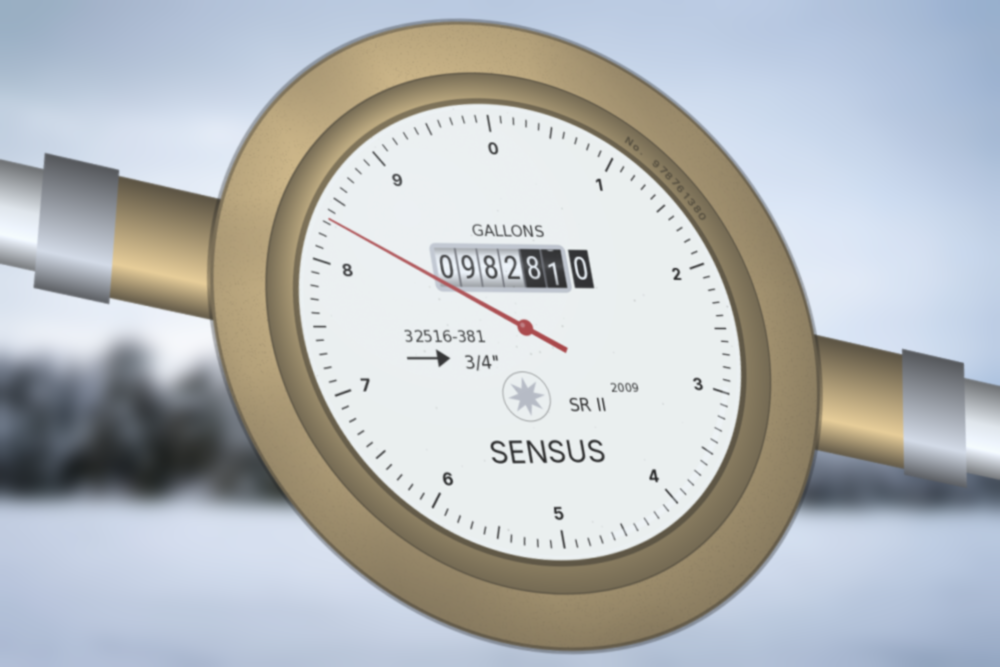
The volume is 982808.3 gal
